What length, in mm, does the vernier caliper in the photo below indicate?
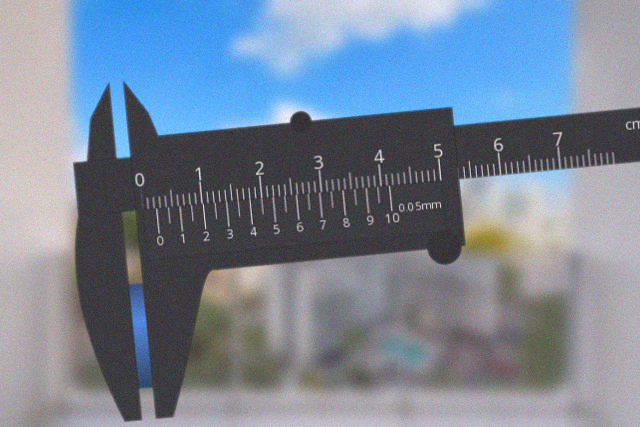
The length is 2.4 mm
